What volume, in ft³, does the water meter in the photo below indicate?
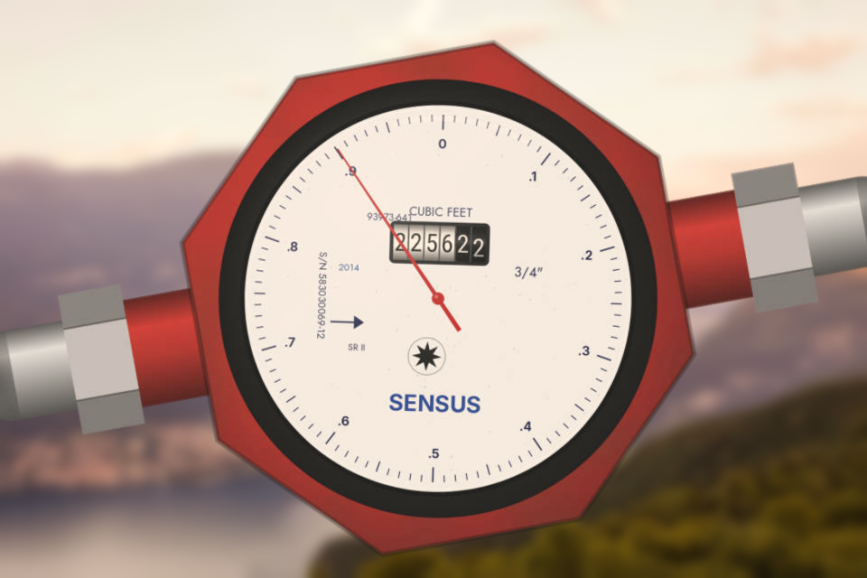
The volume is 225621.90 ft³
